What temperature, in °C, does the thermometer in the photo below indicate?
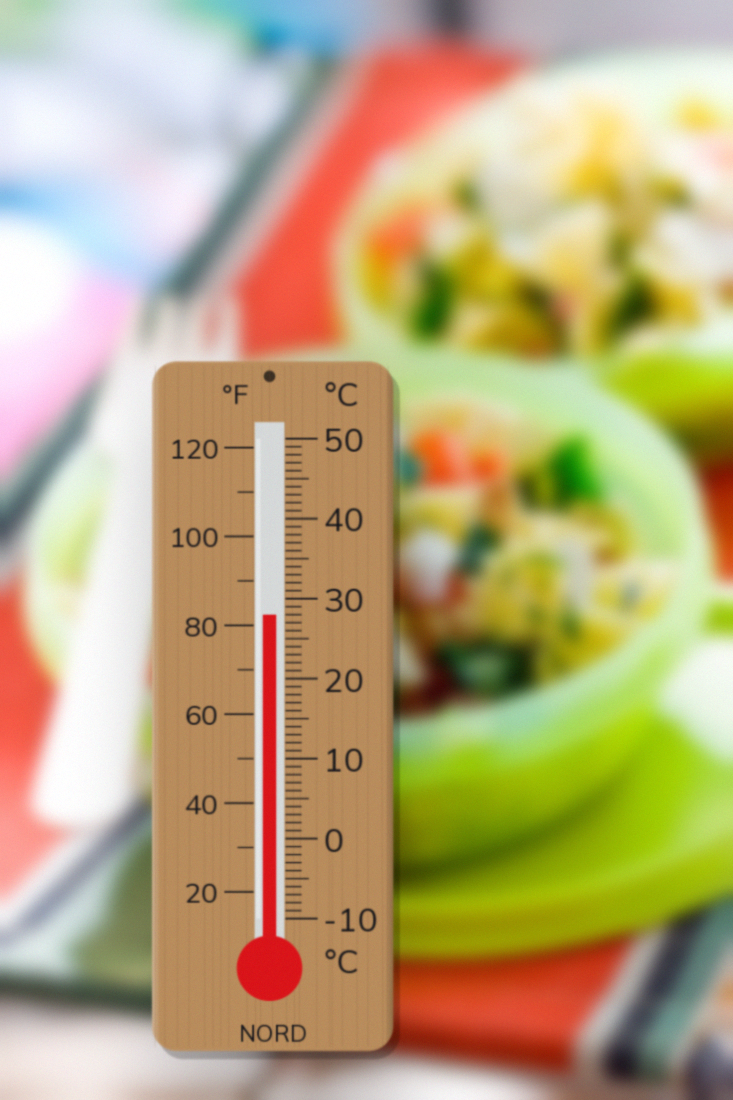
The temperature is 28 °C
